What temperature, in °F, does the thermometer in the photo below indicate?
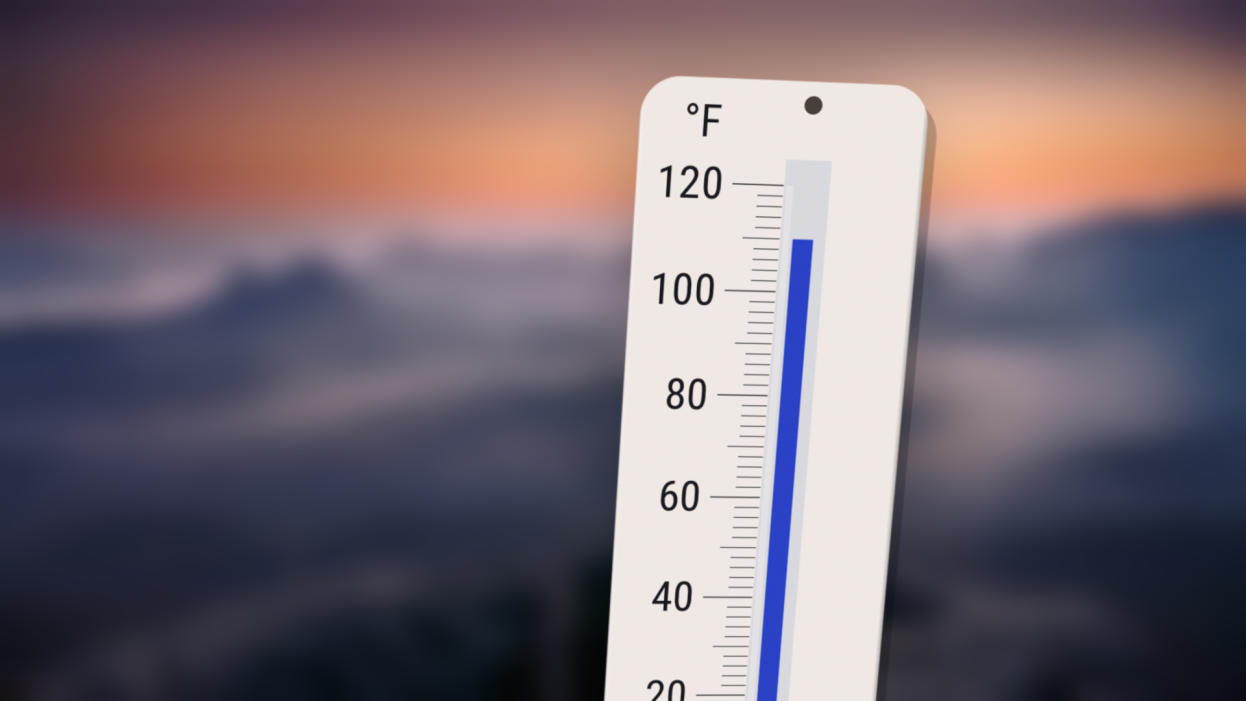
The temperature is 110 °F
